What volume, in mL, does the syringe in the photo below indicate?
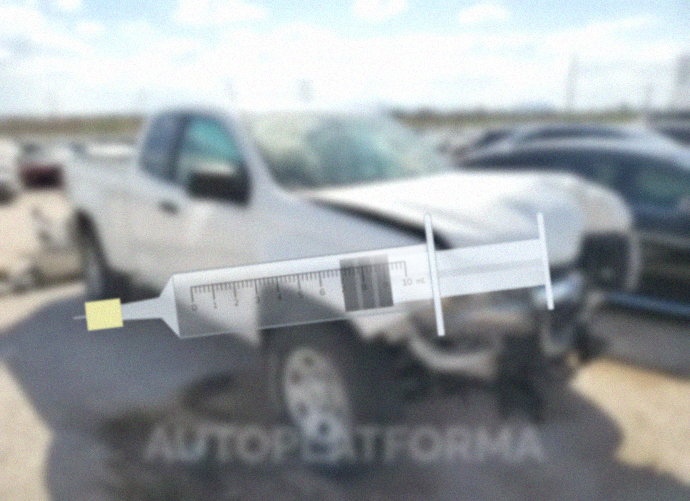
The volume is 7 mL
